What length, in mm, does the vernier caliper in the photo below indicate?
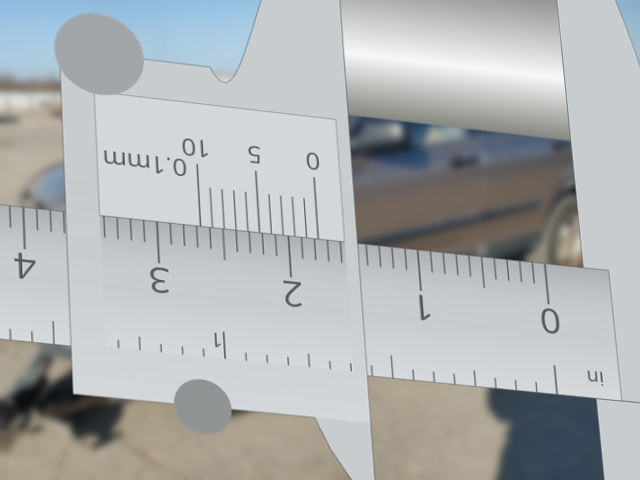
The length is 17.7 mm
